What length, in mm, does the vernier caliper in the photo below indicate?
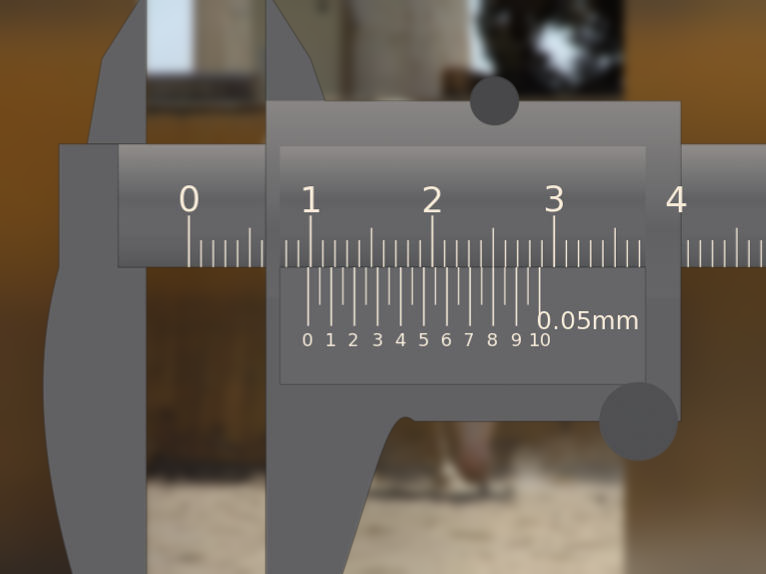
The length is 9.8 mm
